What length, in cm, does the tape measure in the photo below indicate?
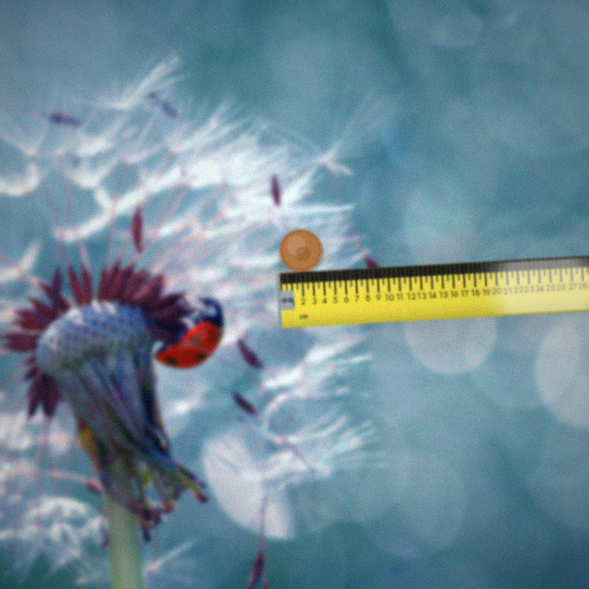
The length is 4 cm
